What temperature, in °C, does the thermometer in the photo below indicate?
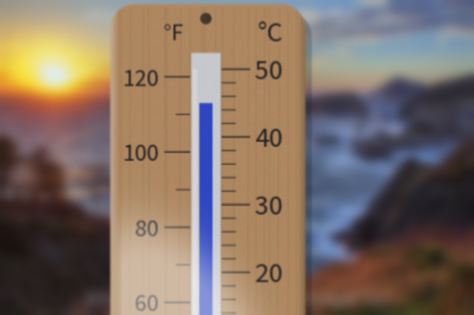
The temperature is 45 °C
